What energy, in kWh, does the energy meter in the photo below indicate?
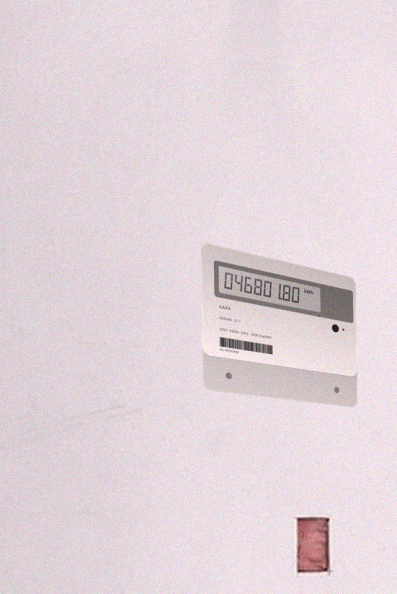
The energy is 46801.80 kWh
